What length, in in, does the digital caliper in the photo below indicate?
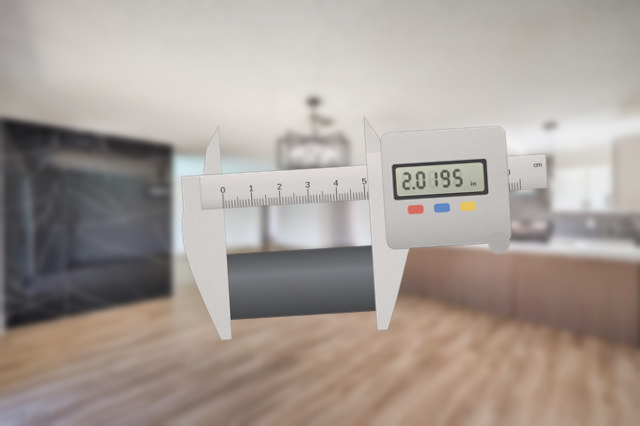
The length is 2.0195 in
